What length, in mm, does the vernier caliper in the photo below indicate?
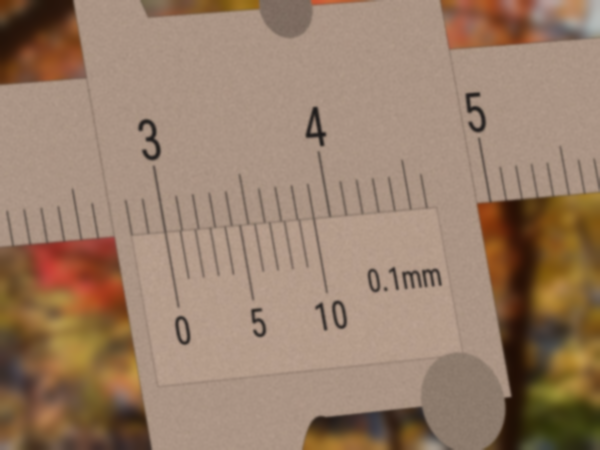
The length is 30.0 mm
